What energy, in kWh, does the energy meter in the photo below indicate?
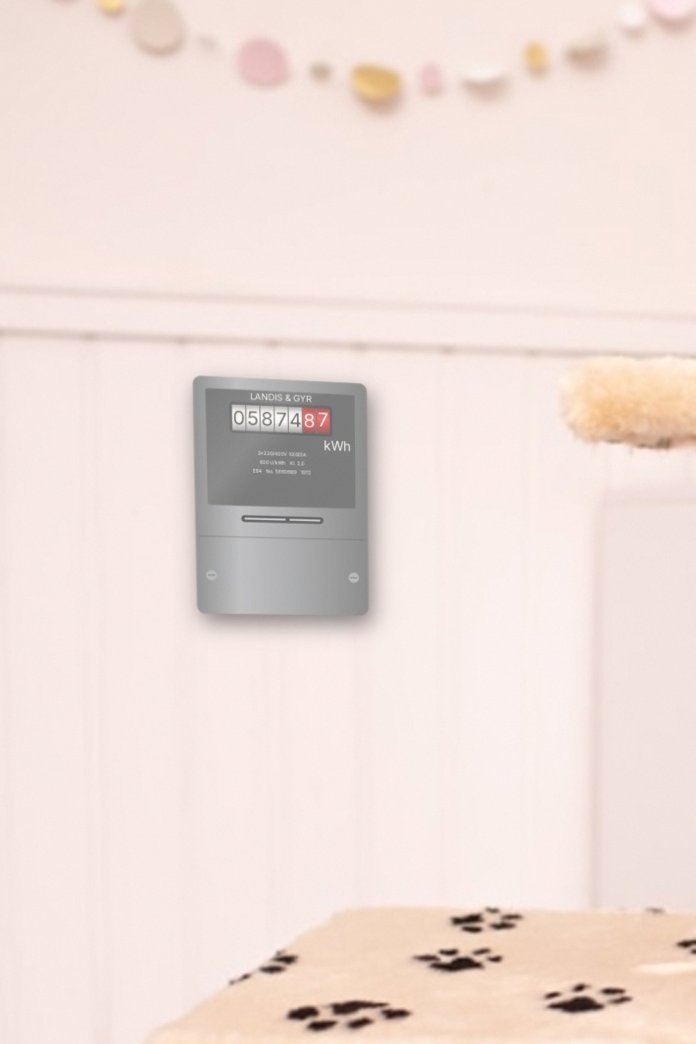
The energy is 5874.87 kWh
